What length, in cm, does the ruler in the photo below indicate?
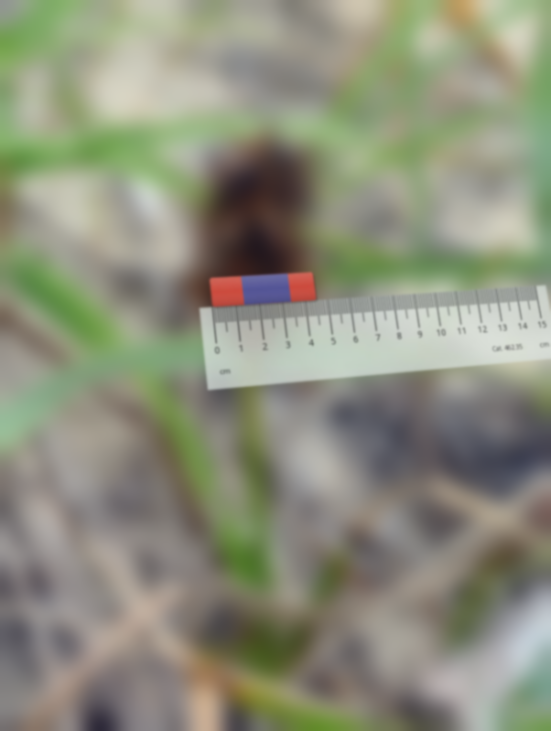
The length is 4.5 cm
